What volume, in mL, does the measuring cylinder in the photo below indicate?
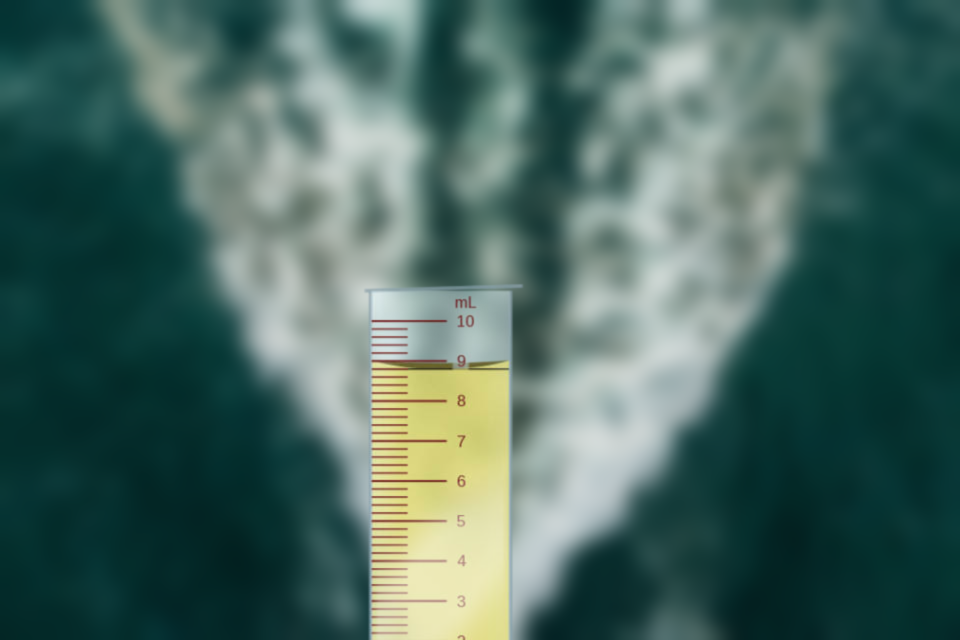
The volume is 8.8 mL
